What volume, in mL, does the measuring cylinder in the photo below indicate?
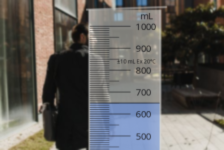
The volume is 650 mL
